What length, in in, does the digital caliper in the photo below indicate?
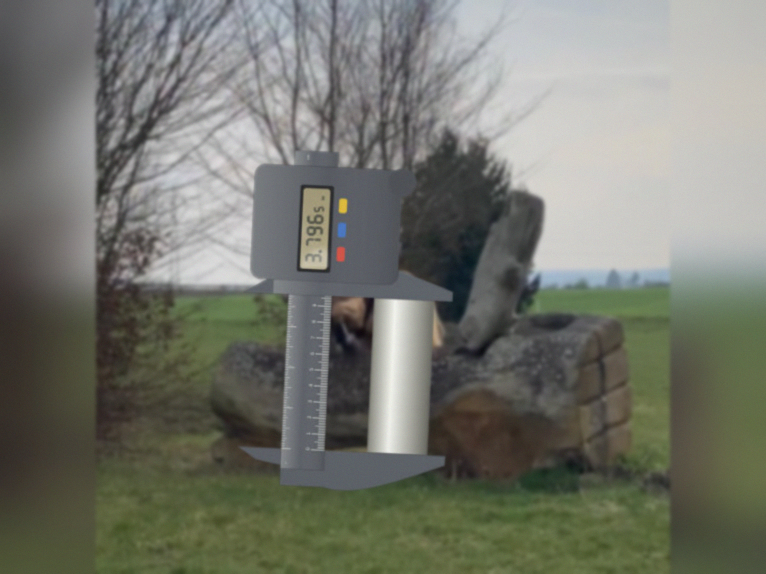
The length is 3.7965 in
